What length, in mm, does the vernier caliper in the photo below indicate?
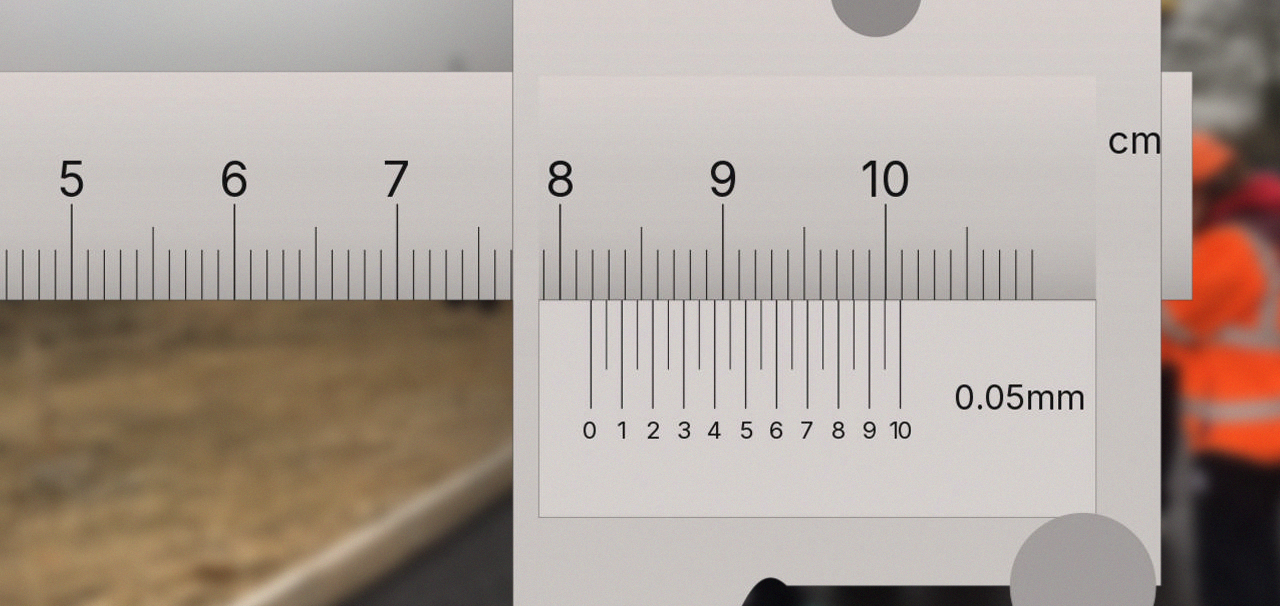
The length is 81.9 mm
